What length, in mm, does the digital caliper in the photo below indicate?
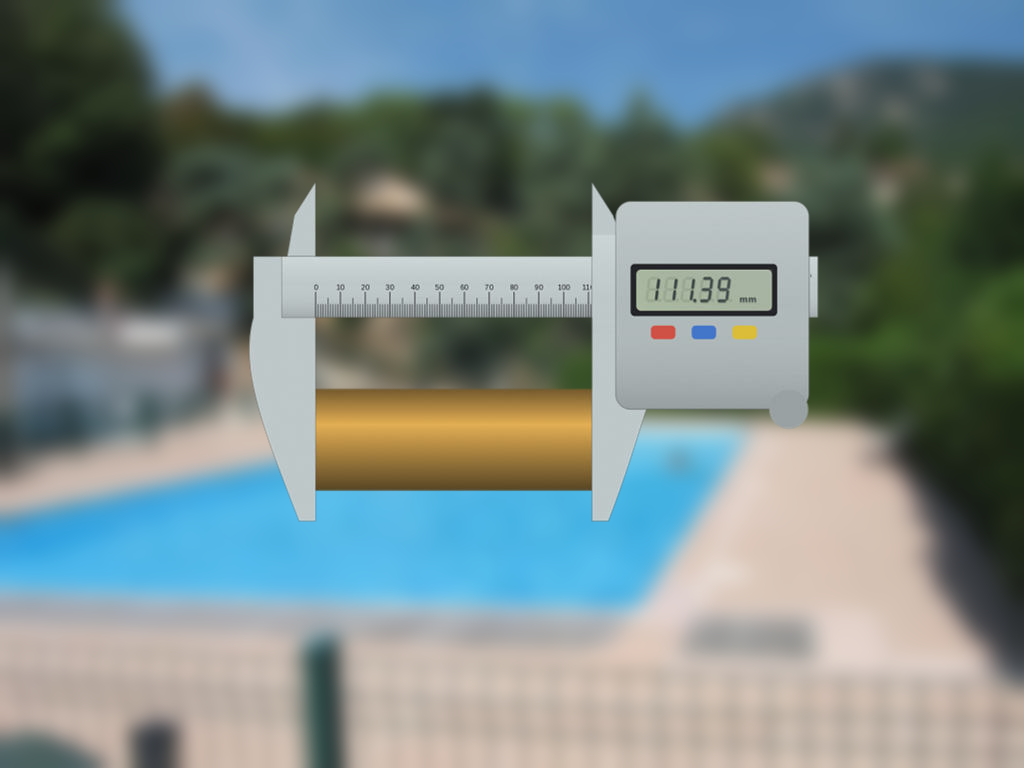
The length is 111.39 mm
